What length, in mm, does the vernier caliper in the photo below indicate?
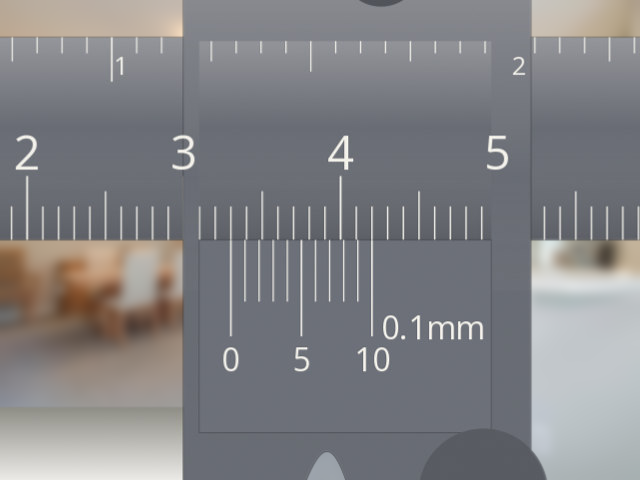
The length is 33.0 mm
